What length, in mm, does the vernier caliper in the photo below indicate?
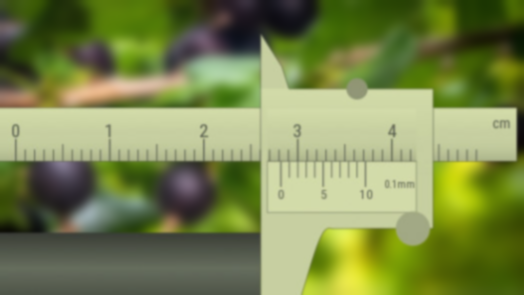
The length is 28.2 mm
